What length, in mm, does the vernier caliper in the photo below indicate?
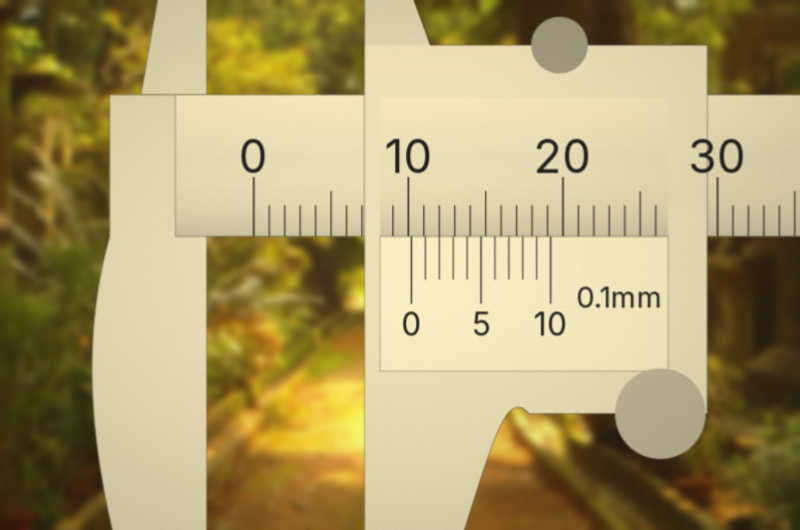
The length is 10.2 mm
